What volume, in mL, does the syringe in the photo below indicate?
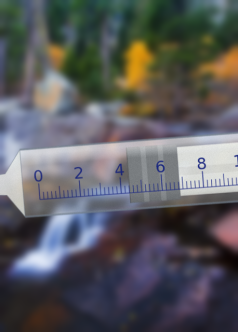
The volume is 4.4 mL
